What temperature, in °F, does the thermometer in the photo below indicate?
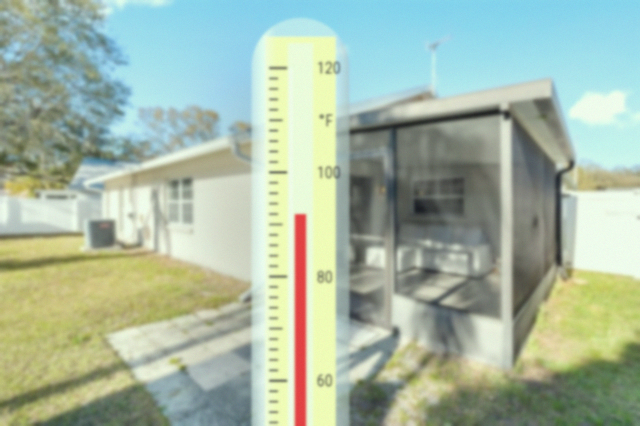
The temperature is 92 °F
